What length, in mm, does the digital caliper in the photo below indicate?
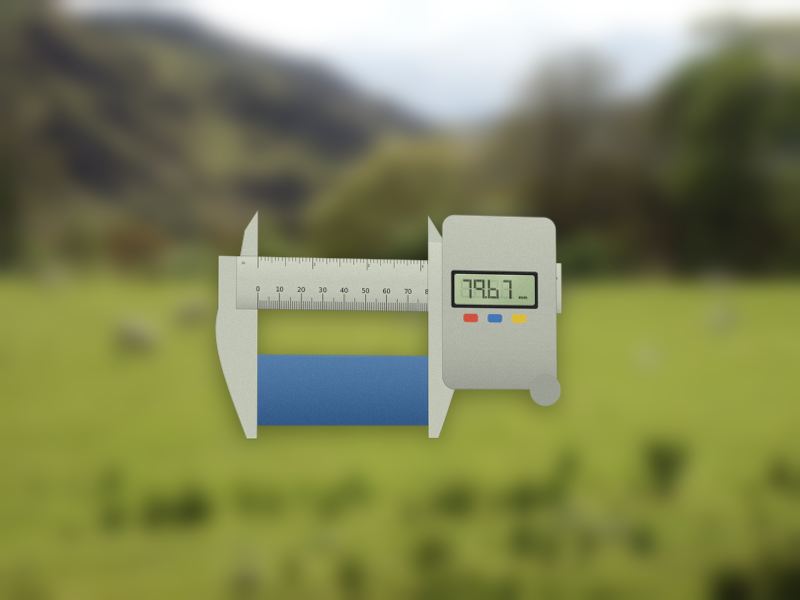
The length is 79.67 mm
